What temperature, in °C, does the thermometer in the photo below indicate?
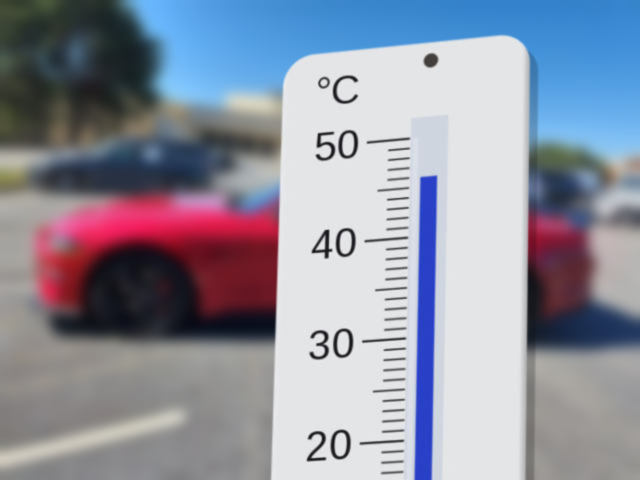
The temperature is 46 °C
